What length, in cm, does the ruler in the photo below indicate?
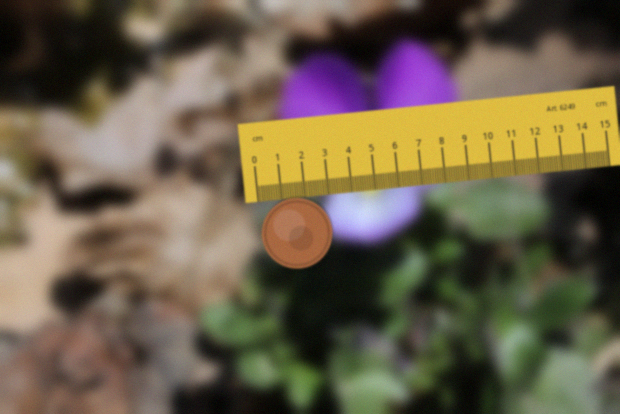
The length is 3 cm
